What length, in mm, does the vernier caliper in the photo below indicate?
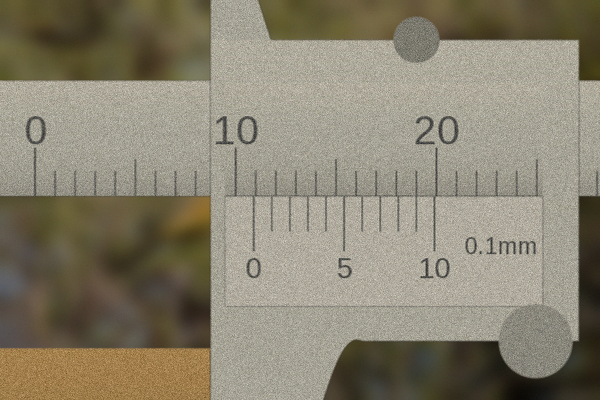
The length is 10.9 mm
